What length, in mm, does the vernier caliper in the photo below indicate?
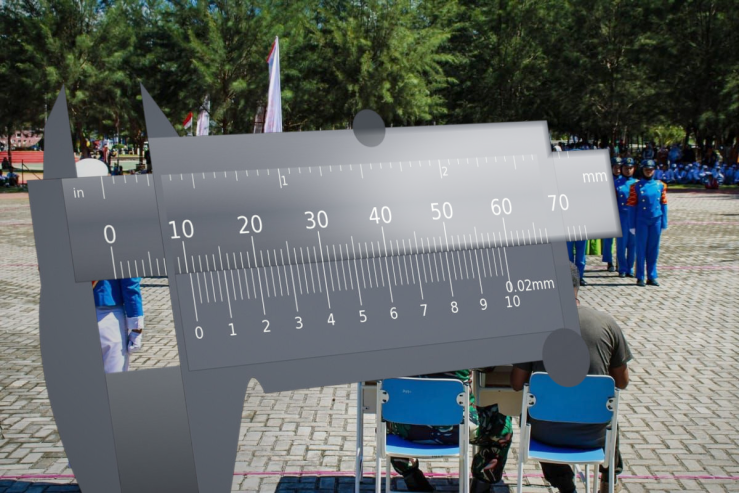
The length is 10.4 mm
